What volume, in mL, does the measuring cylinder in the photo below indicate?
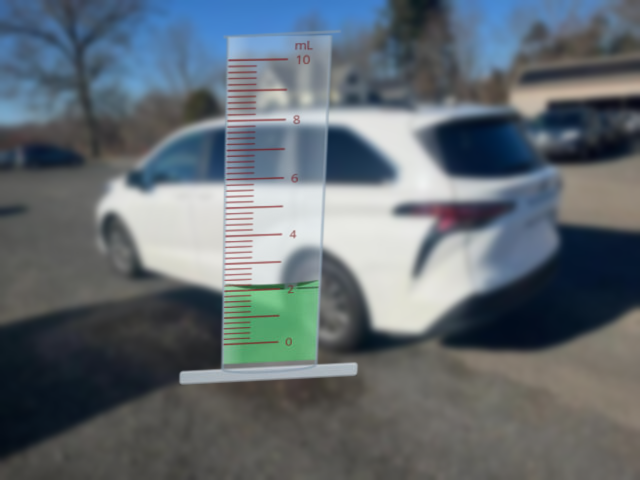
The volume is 2 mL
